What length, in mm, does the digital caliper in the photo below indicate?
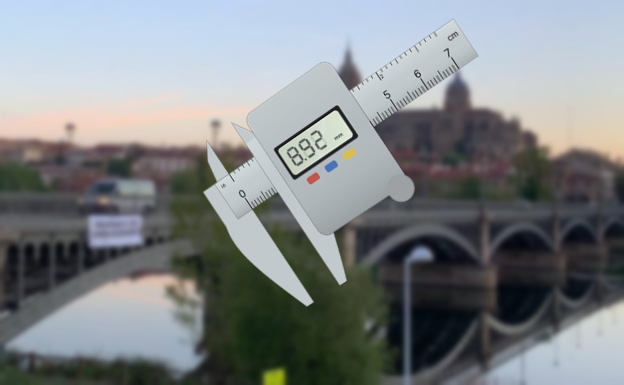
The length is 8.92 mm
